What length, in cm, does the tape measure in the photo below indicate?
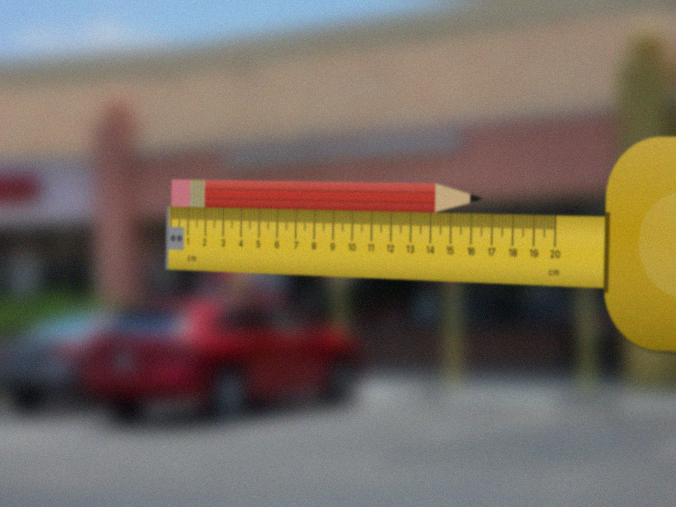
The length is 16.5 cm
